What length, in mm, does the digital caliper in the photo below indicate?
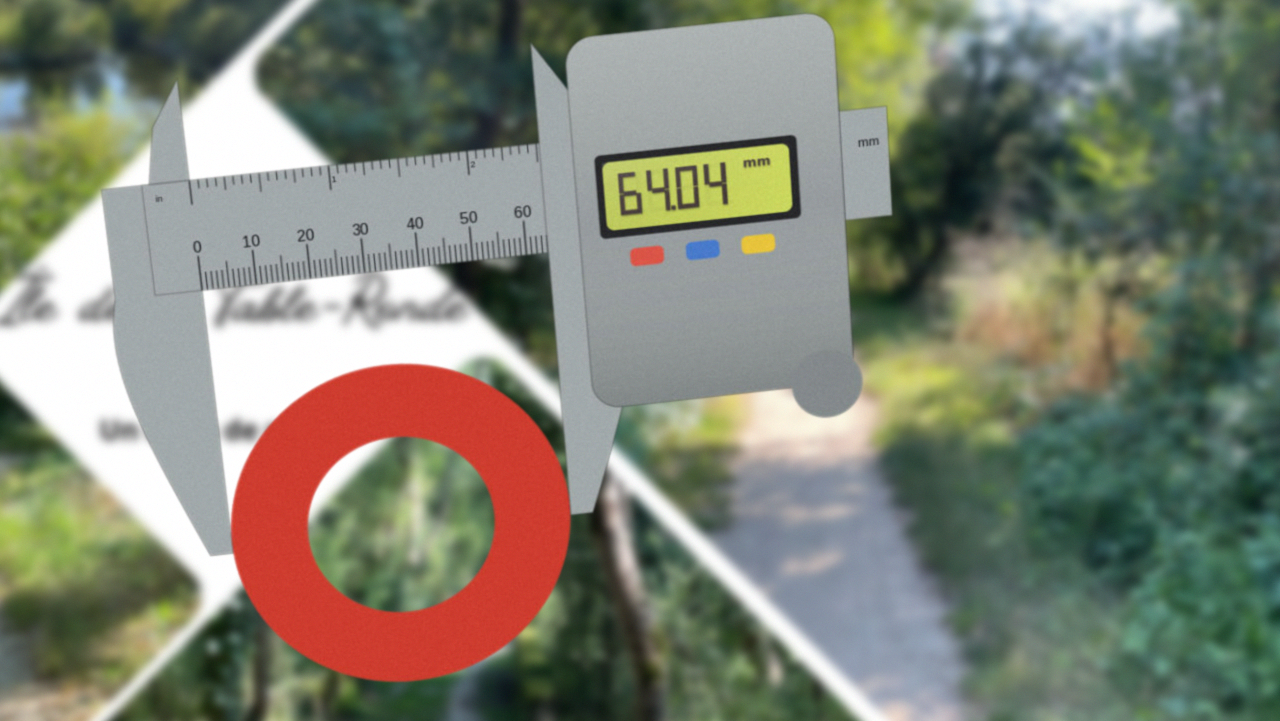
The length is 64.04 mm
